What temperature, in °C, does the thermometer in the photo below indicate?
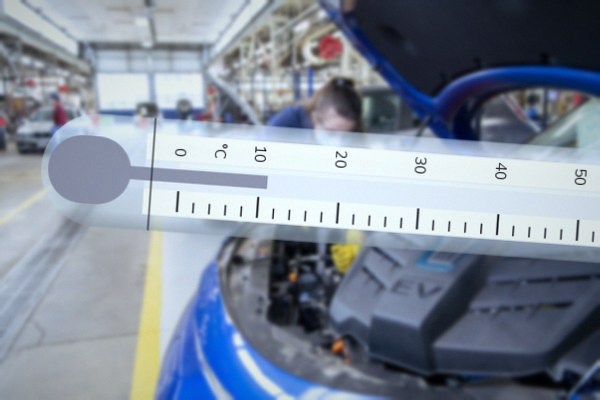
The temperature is 11 °C
